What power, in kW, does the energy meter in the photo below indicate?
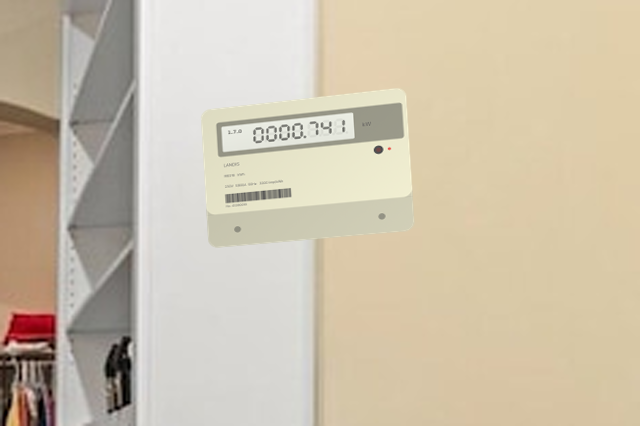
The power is 0.741 kW
